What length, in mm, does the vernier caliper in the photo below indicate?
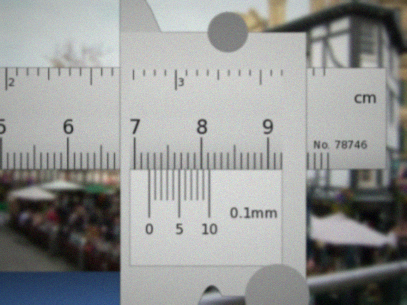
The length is 72.2 mm
